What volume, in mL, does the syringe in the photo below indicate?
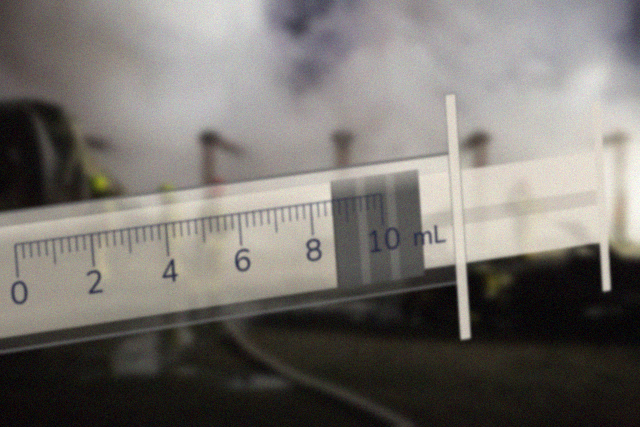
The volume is 8.6 mL
